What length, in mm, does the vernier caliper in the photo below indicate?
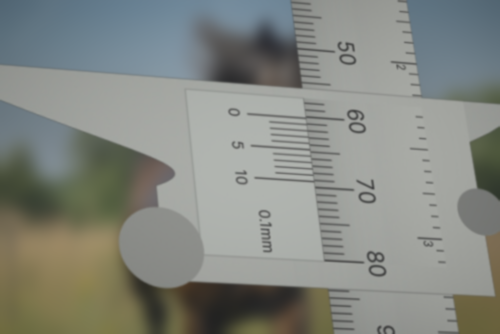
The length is 60.2 mm
